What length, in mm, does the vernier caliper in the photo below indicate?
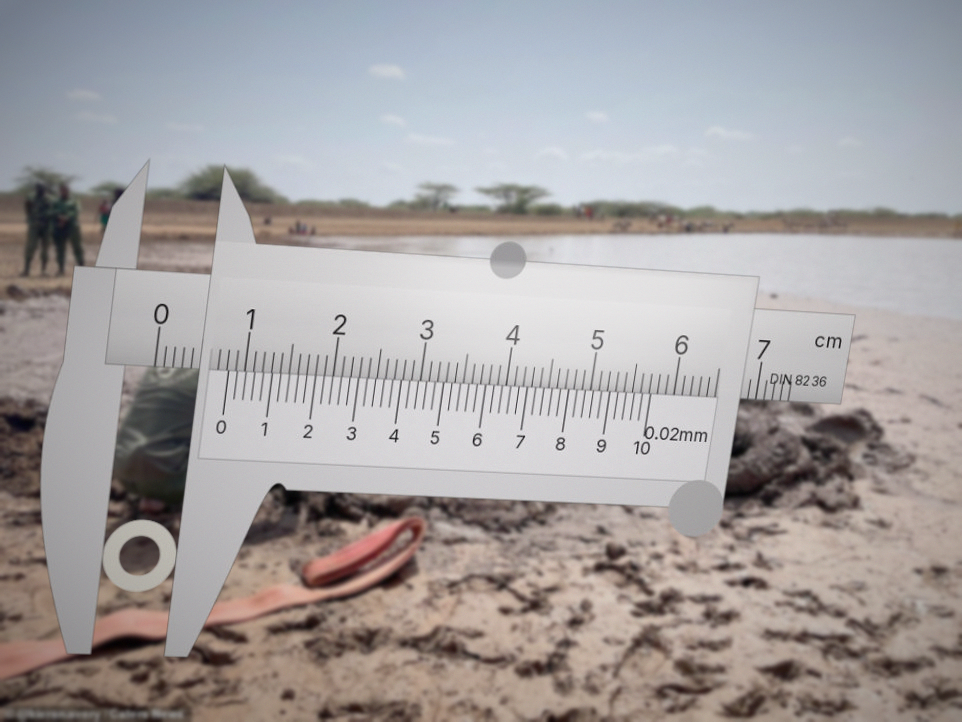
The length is 8.2 mm
